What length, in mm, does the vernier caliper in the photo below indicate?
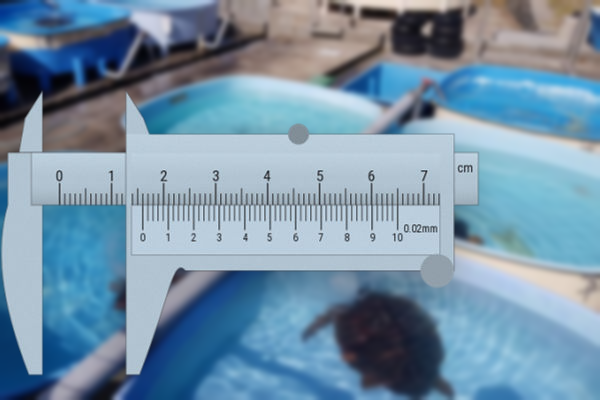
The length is 16.0 mm
